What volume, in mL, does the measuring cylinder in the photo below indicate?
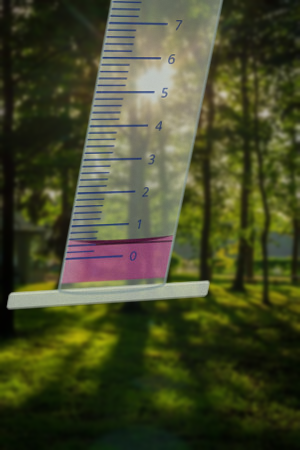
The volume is 0.4 mL
